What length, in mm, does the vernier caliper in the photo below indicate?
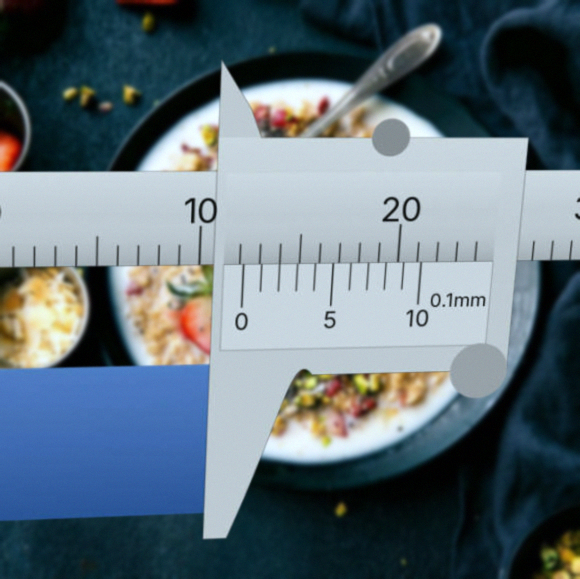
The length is 12.2 mm
